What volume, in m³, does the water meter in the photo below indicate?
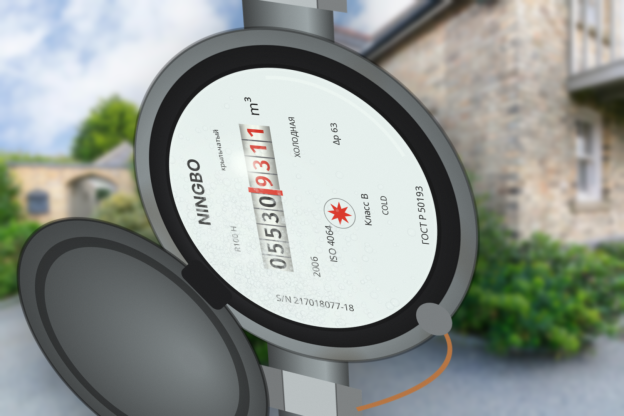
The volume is 5530.9311 m³
